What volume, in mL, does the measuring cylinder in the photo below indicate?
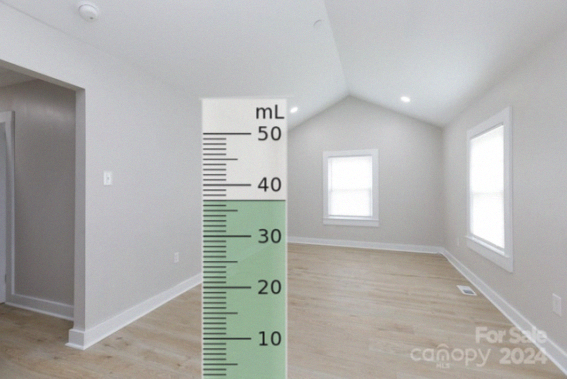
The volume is 37 mL
